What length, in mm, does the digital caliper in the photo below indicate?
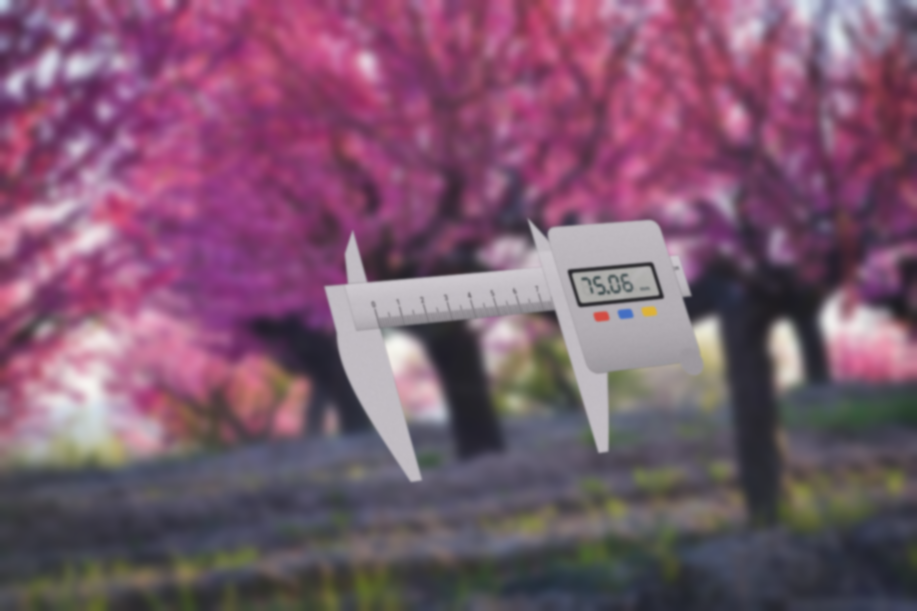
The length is 75.06 mm
